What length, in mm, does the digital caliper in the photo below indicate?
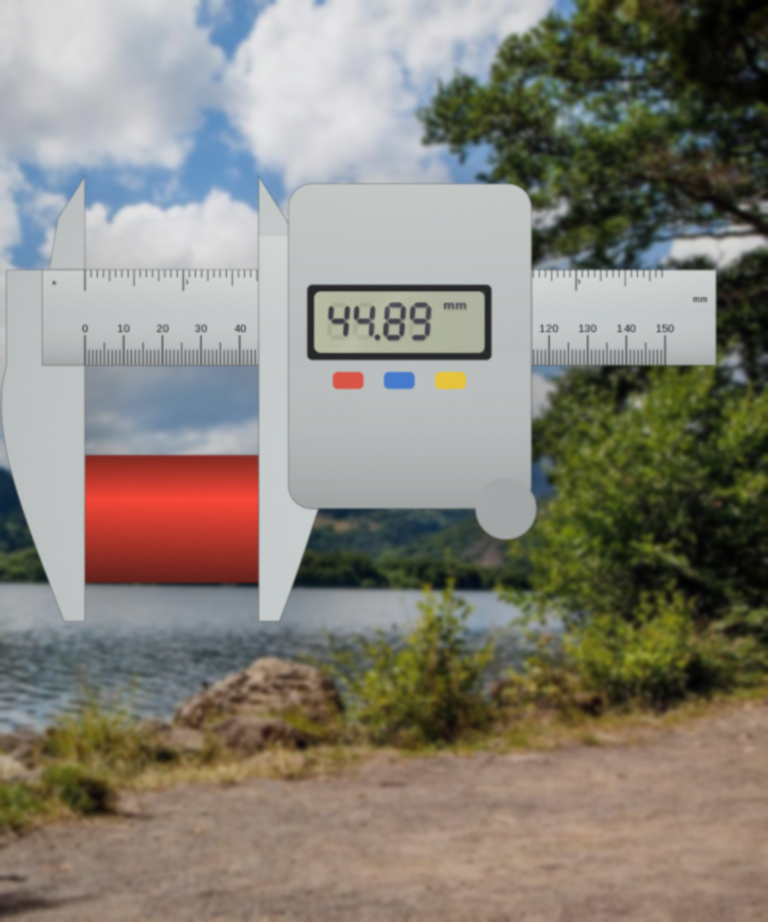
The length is 44.89 mm
